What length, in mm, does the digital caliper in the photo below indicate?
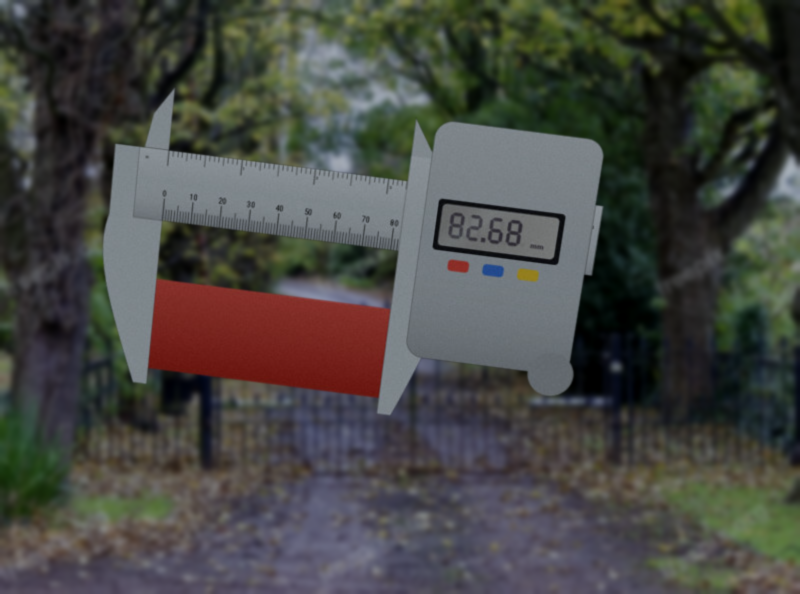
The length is 82.68 mm
